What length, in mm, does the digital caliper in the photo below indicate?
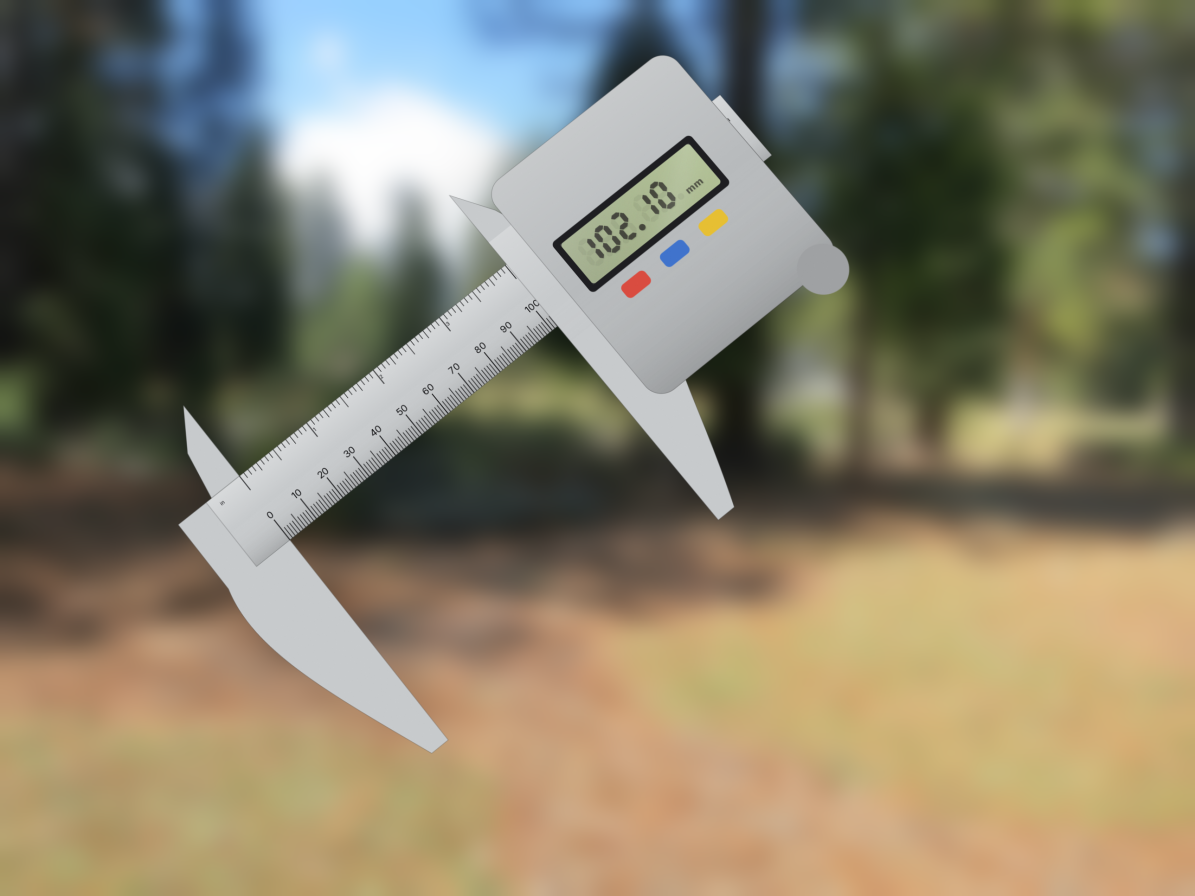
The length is 102.10 mm
